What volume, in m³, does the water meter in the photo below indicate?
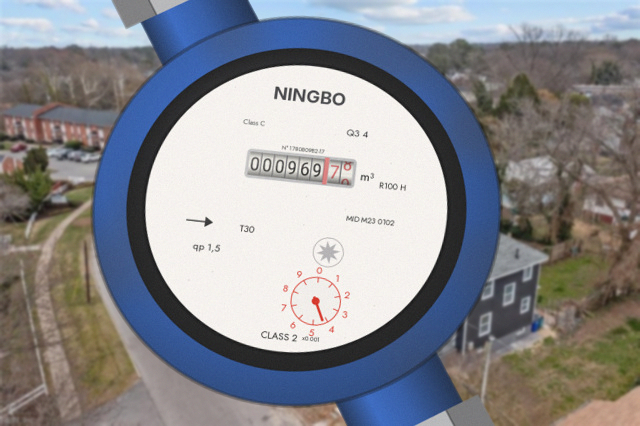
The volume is 969.784 m³
